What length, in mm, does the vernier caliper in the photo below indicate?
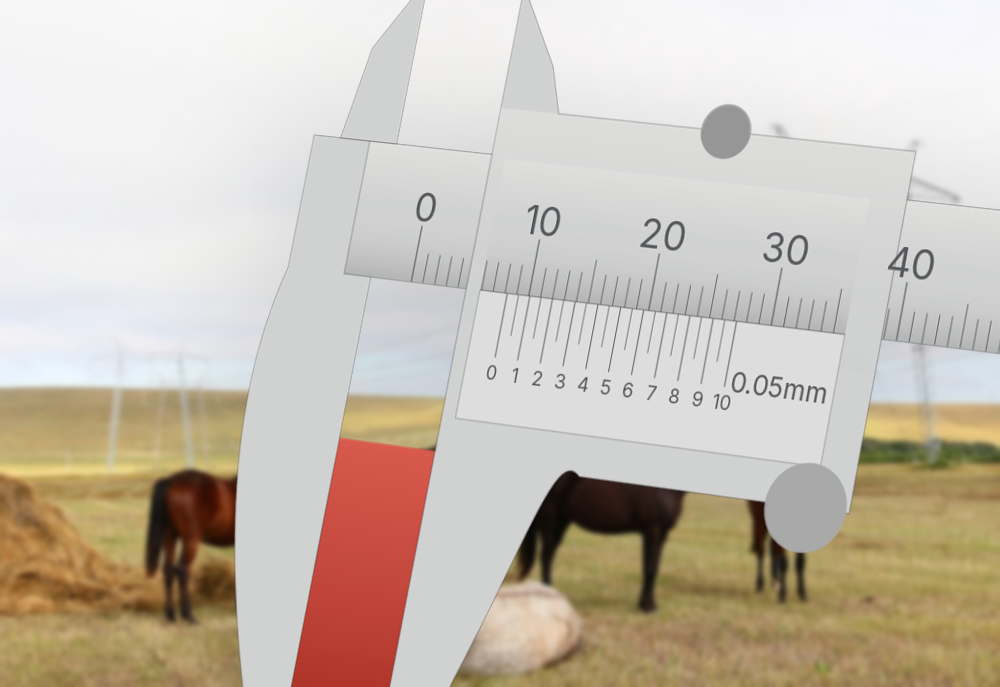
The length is 8.2 mm
